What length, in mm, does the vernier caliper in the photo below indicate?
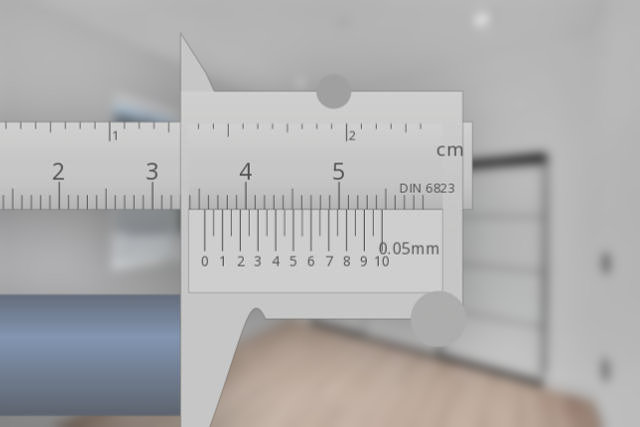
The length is 35.6 mm
